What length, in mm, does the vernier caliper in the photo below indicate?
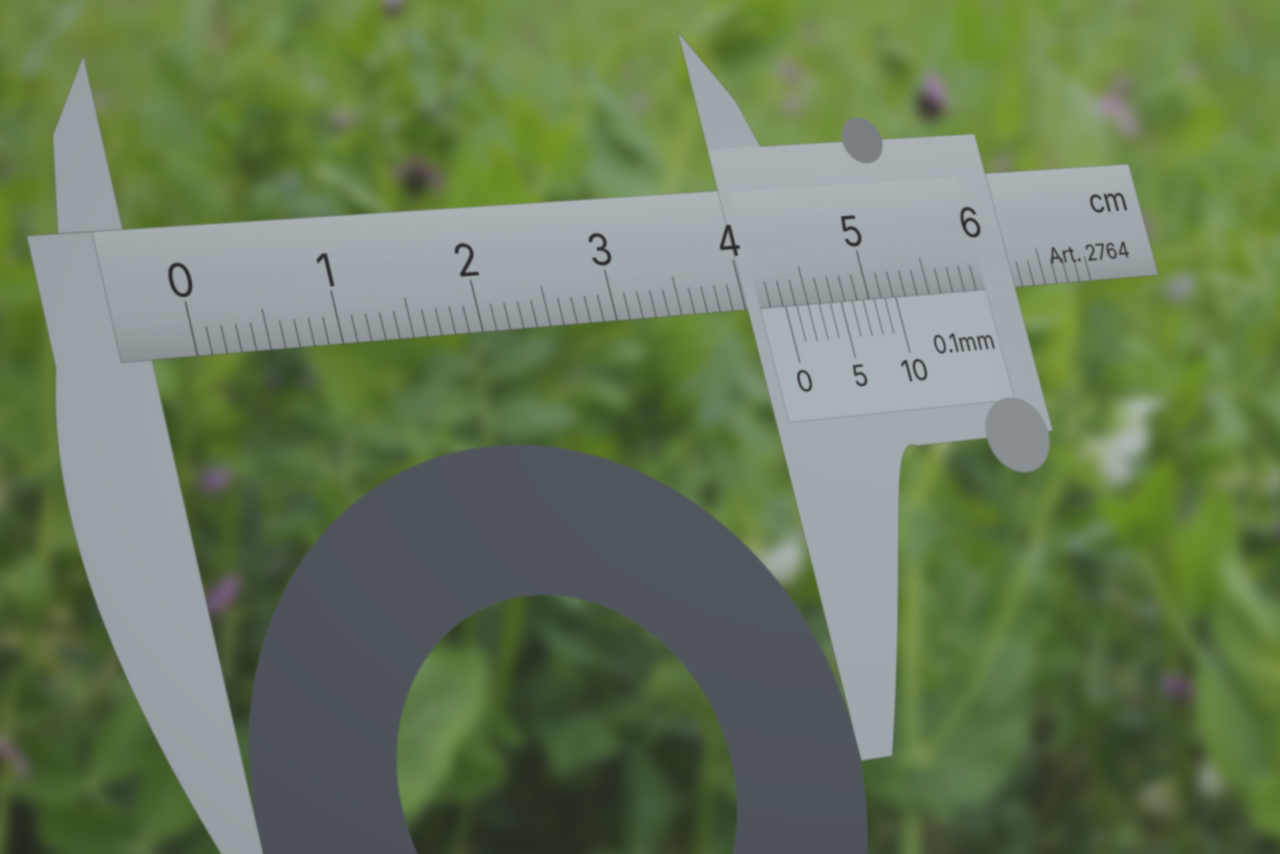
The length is 43.2 mm
